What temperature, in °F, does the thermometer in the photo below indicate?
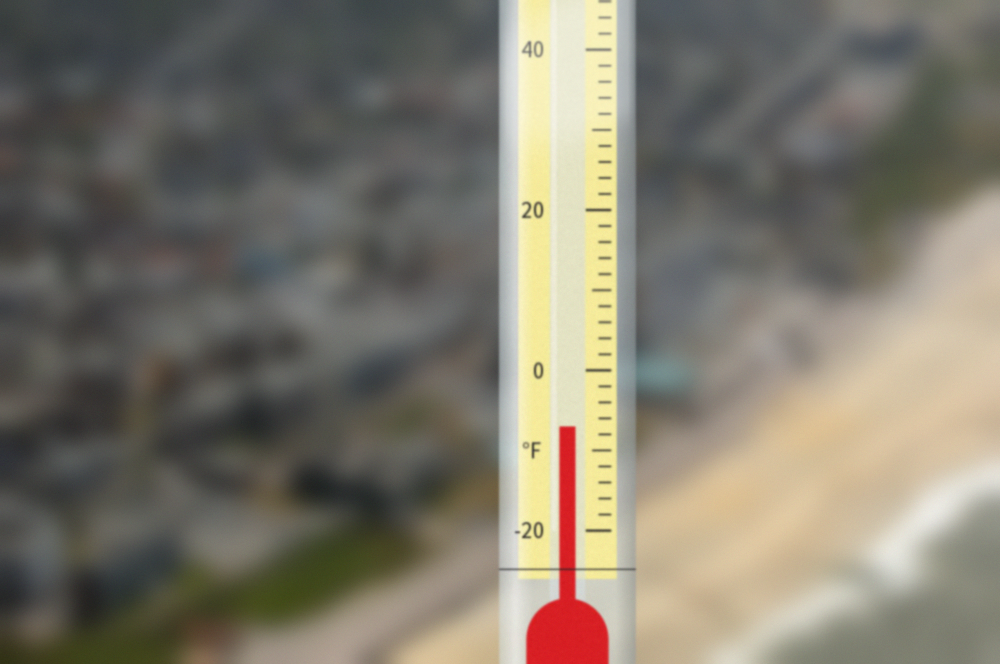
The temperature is -7 °F
